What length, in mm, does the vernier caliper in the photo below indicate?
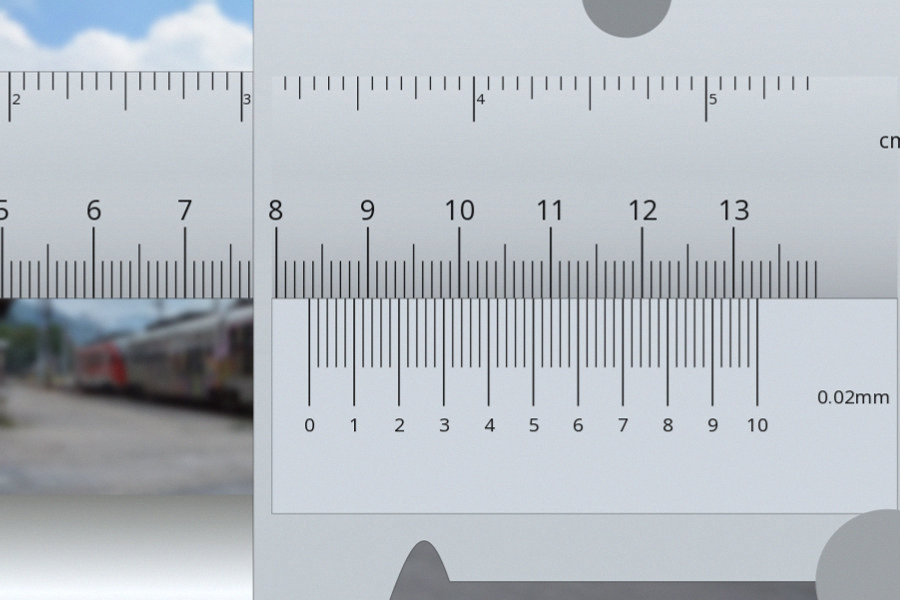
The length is 83.6 mm
